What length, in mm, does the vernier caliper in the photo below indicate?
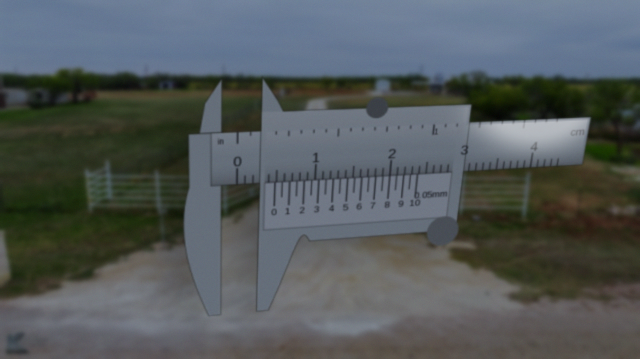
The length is 4.8 mm
